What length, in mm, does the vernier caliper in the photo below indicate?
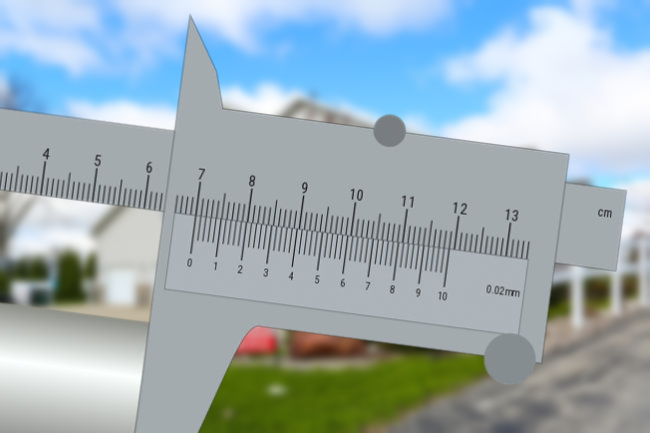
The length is 70.0 mm
